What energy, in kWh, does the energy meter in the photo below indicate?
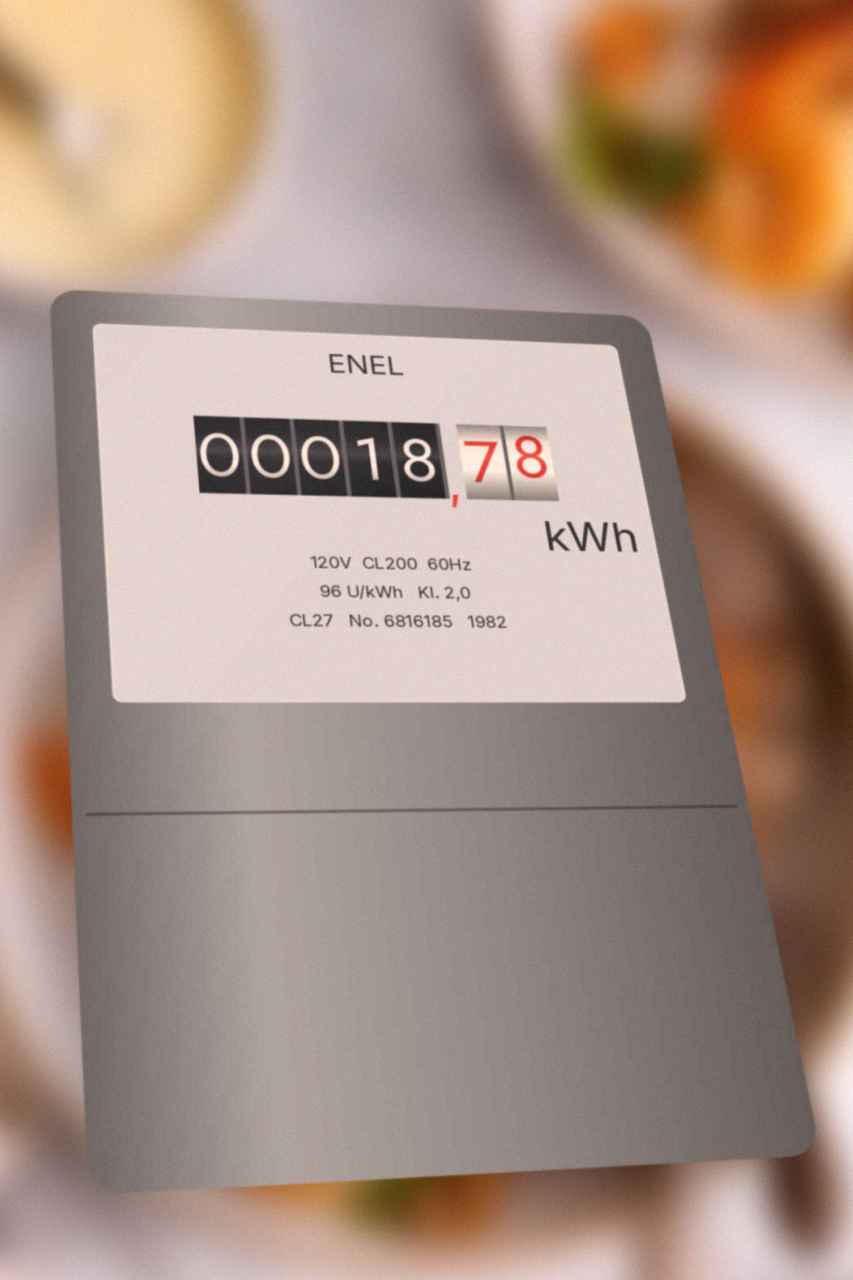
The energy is 18.78 kWh
